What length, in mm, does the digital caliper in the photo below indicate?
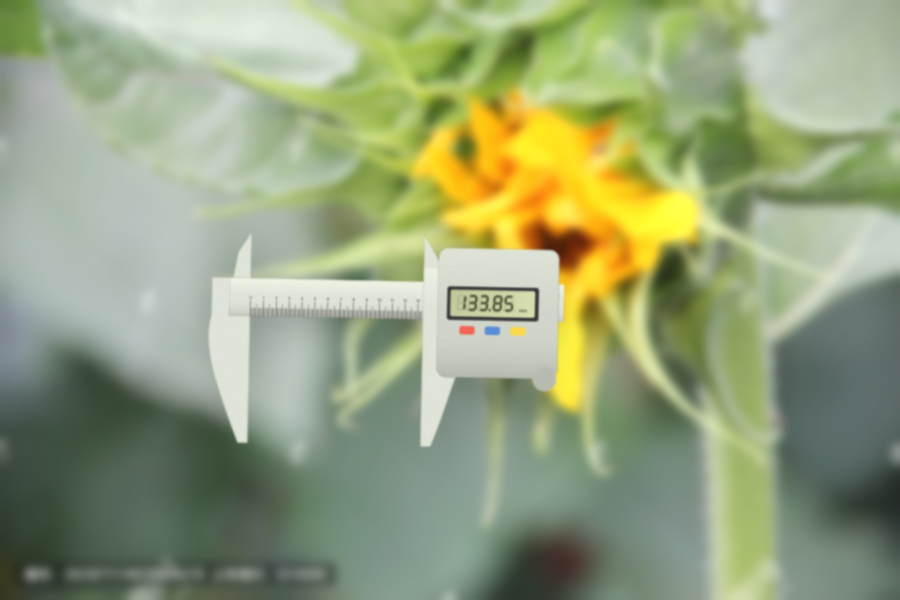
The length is 133.85 mm
